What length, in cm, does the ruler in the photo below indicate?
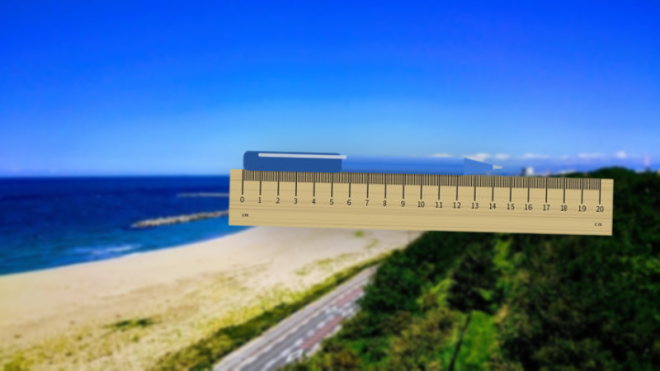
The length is 14.5 cm
